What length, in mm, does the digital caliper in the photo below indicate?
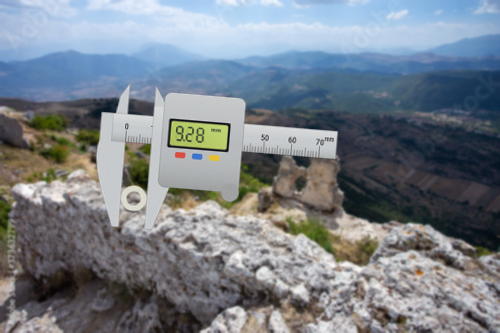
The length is 9.28 mm
